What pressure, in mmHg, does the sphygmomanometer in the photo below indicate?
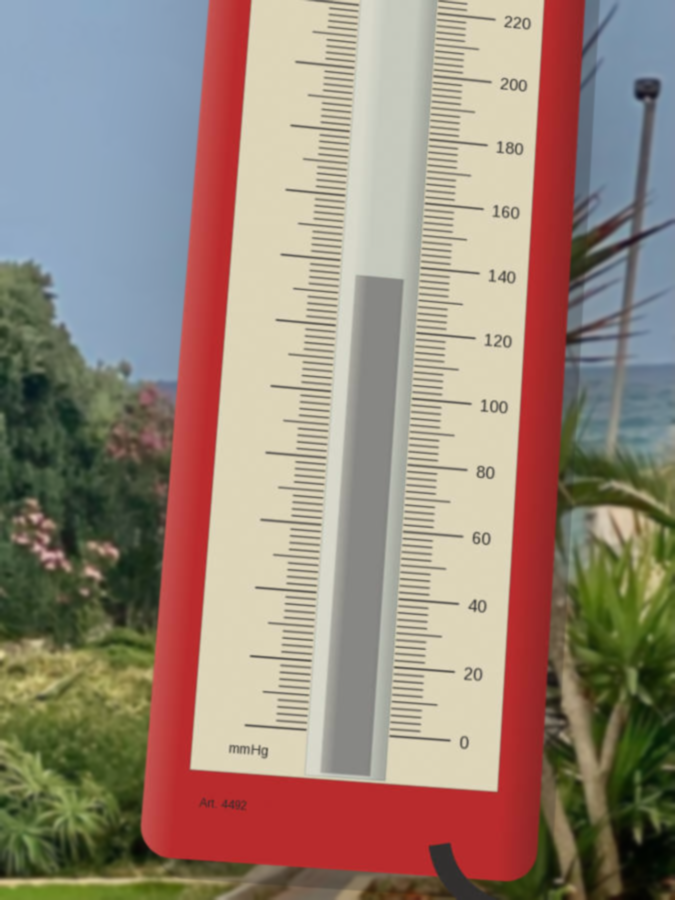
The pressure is 136 mmHg
